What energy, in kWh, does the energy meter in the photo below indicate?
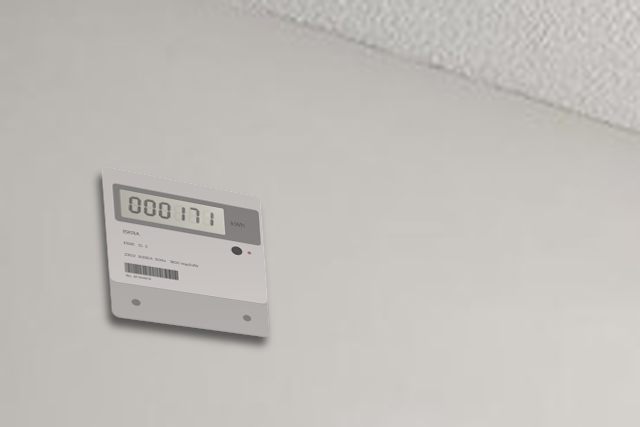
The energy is 171 kWh
